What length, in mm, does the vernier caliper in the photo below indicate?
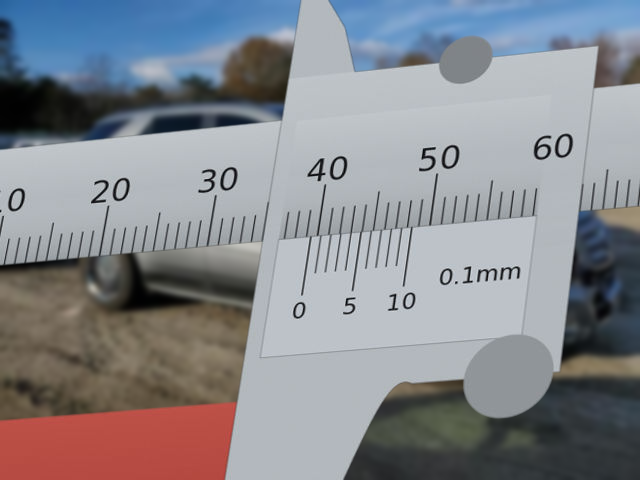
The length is 39.4 mm
